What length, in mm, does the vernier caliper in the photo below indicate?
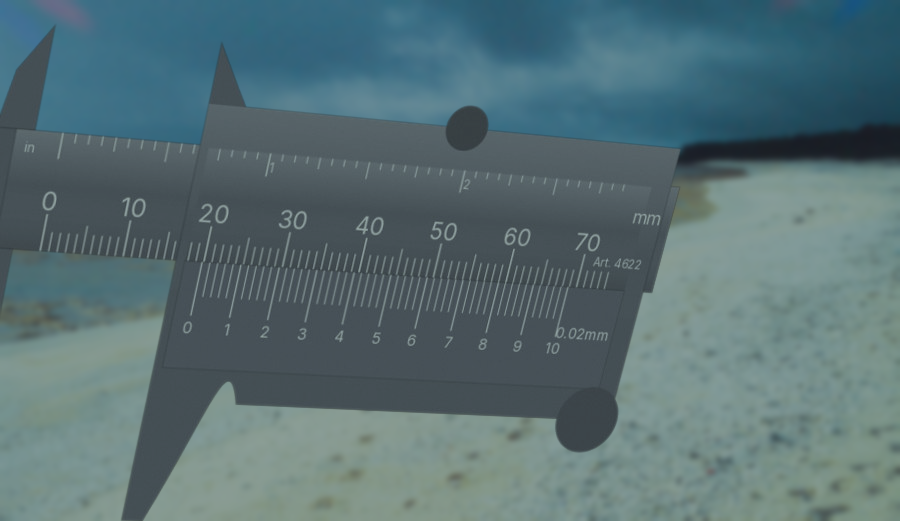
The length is 19.8 mm
